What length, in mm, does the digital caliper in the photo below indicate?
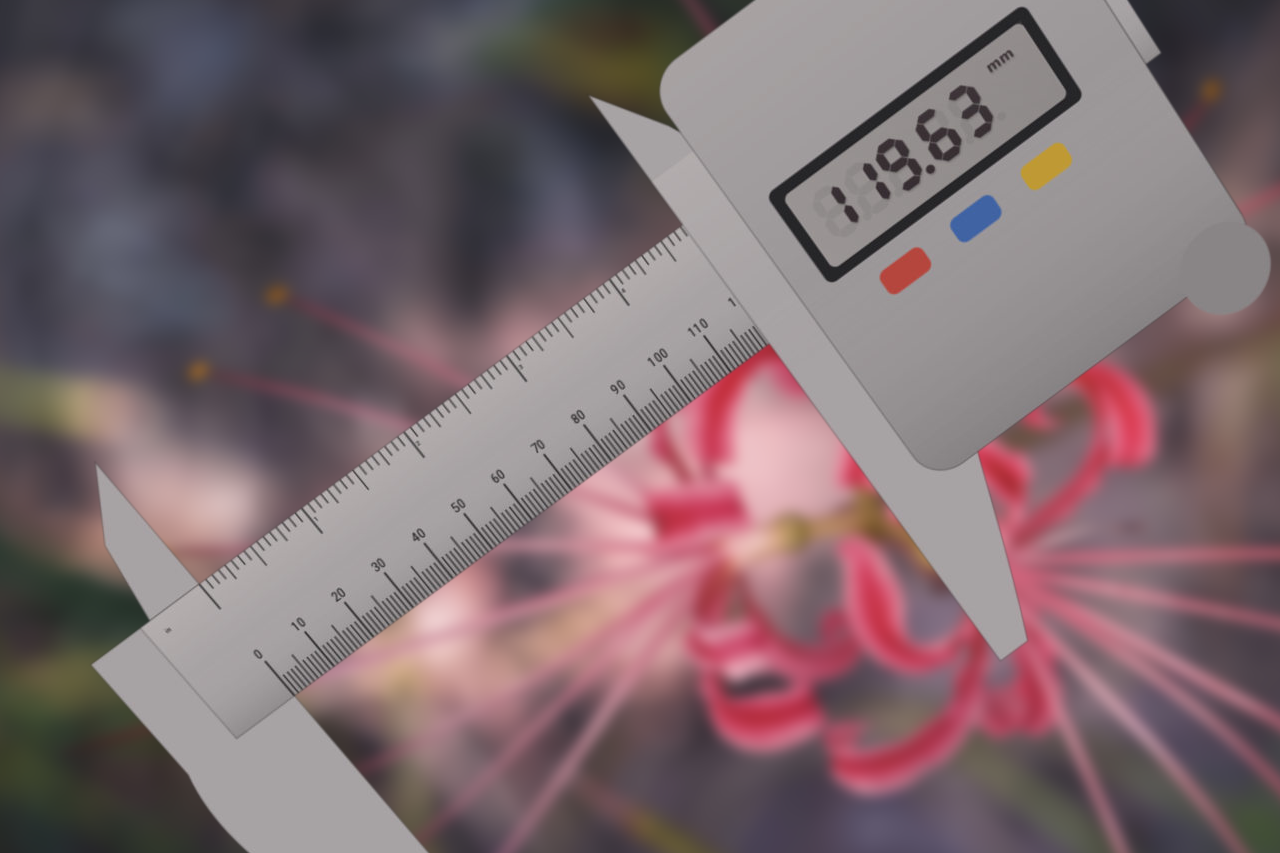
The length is 119.63 mm
